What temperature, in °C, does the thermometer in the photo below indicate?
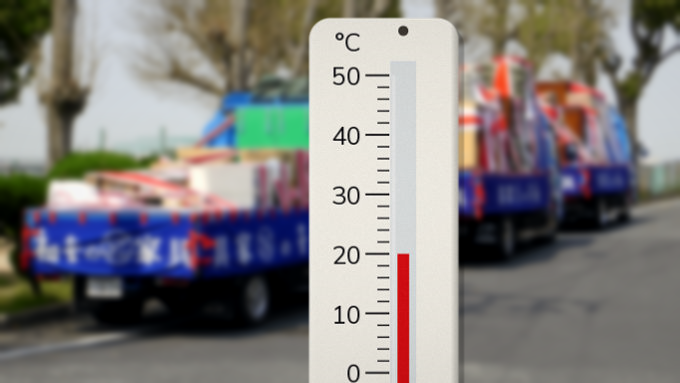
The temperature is 20 °C
